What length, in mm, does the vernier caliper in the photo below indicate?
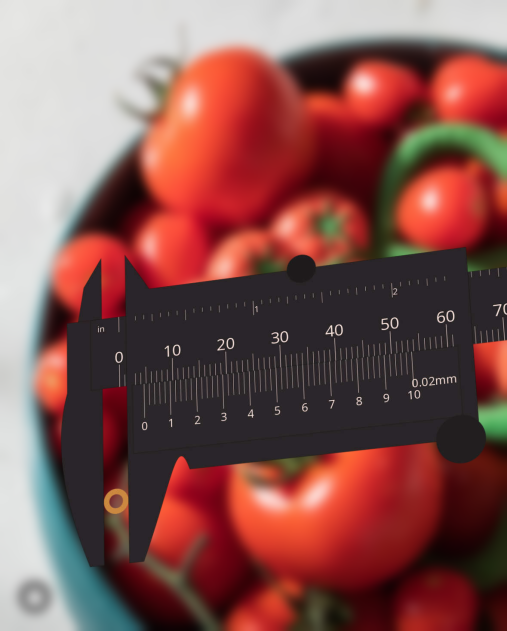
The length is 4.6 mm
